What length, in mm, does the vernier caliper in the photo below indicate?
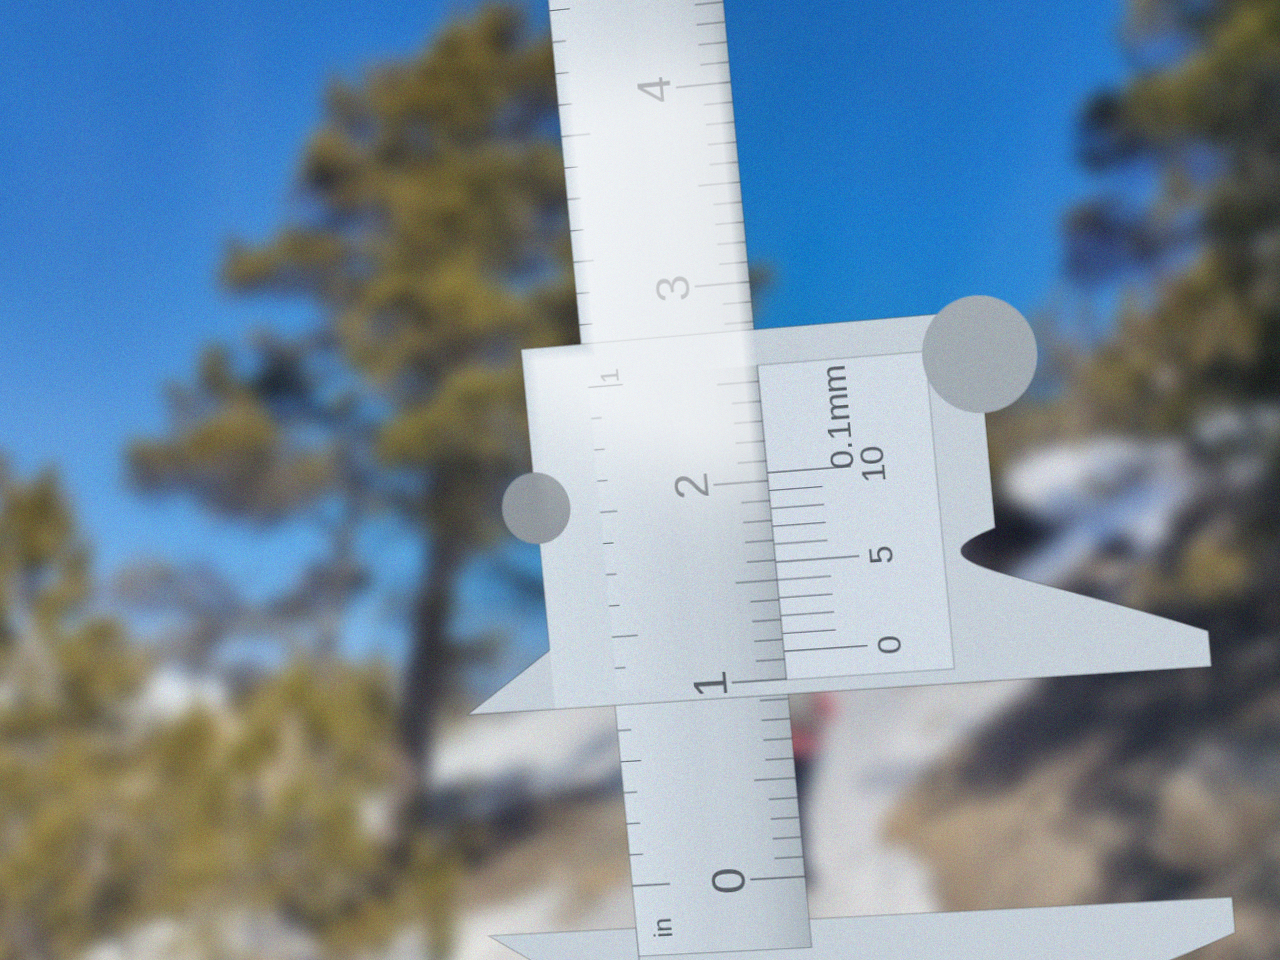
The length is 11.4 mm
